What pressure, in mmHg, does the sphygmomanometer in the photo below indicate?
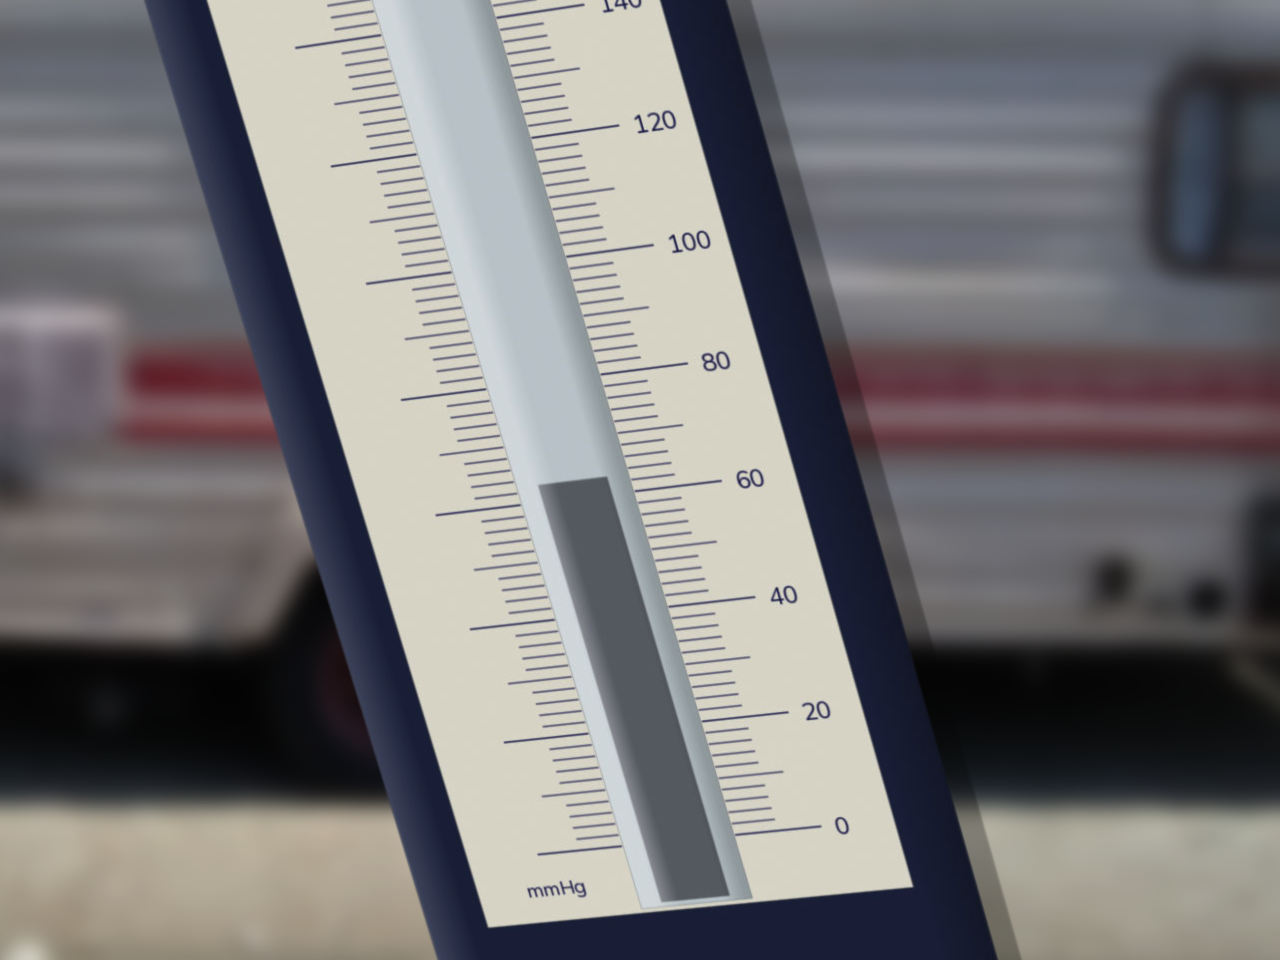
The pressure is 63 mmHg
